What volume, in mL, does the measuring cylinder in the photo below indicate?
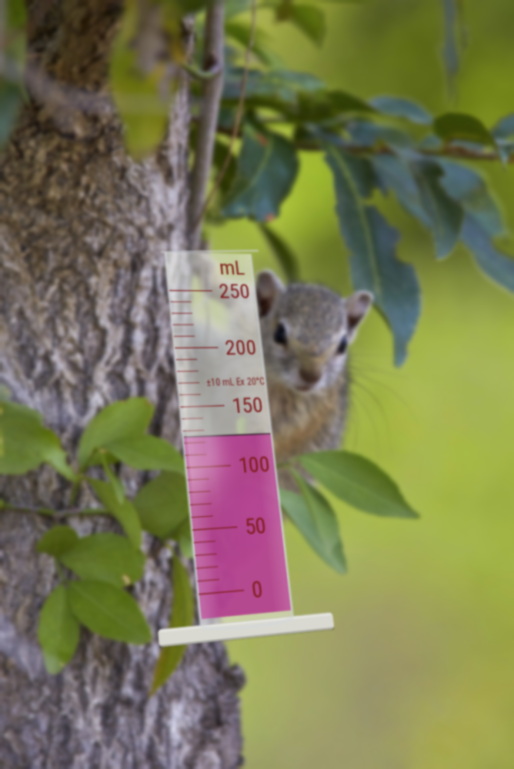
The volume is 125 mL
